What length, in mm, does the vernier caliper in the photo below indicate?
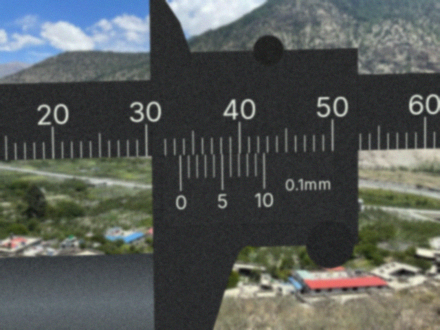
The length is 33.6 mm
